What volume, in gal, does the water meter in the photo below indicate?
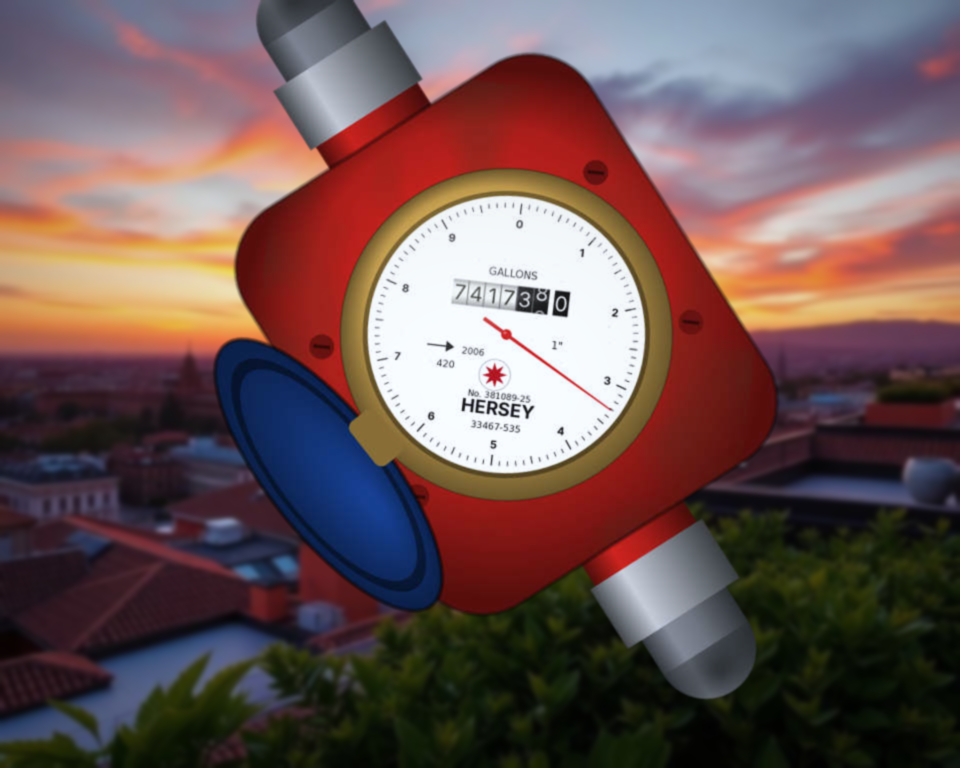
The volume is 7417383.3 gal
